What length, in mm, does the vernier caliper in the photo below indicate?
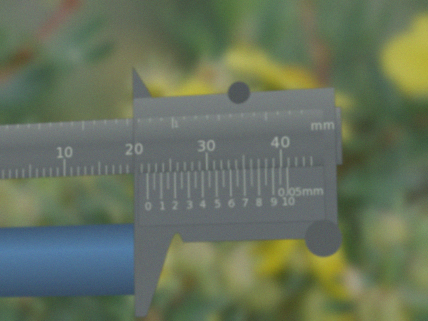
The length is 21.8 mm
